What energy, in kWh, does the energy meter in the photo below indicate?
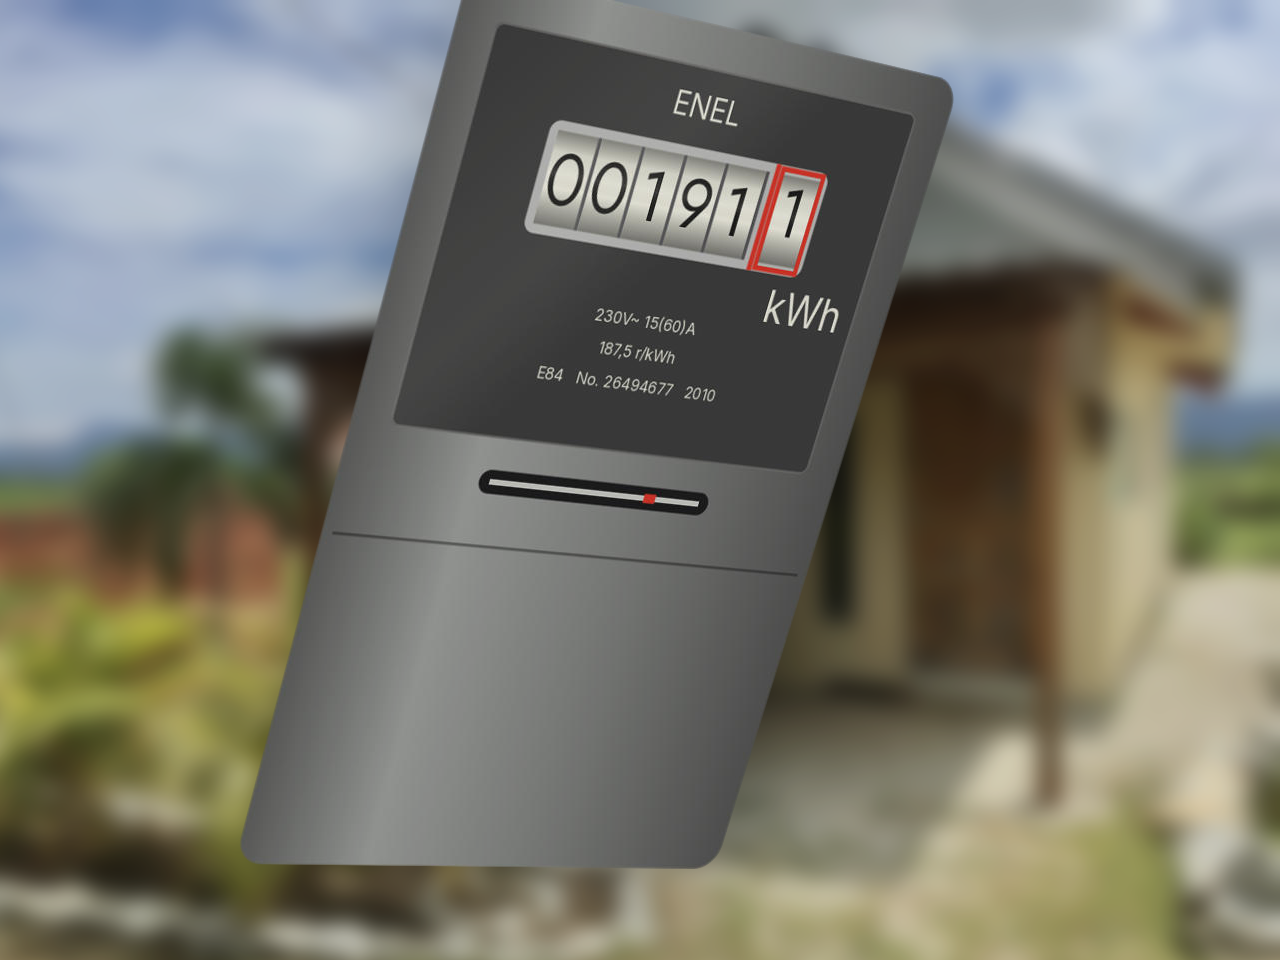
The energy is 191.1 kWh
